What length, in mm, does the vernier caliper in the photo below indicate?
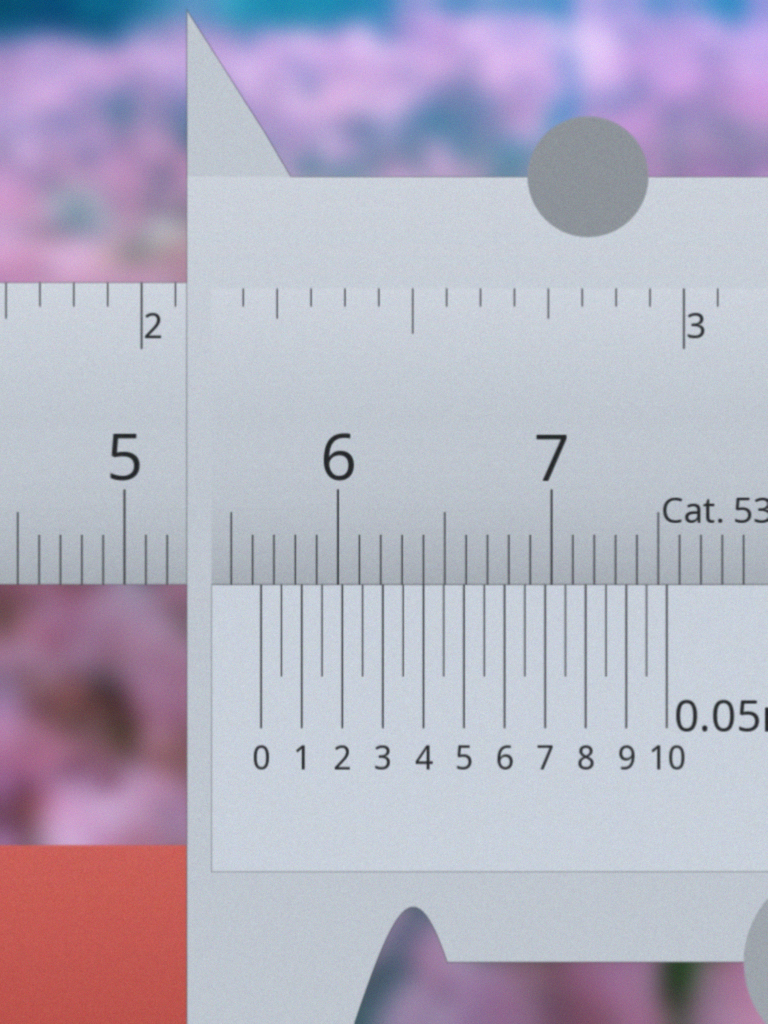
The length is 56.4 mm
